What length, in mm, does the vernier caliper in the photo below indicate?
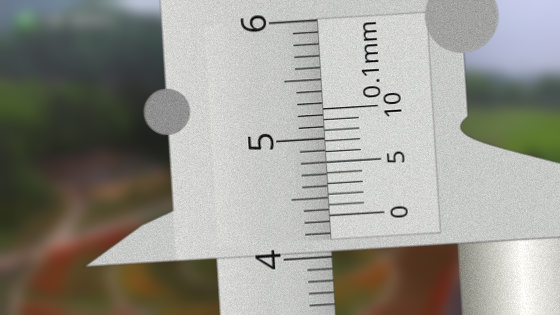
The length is 43.5 mm
